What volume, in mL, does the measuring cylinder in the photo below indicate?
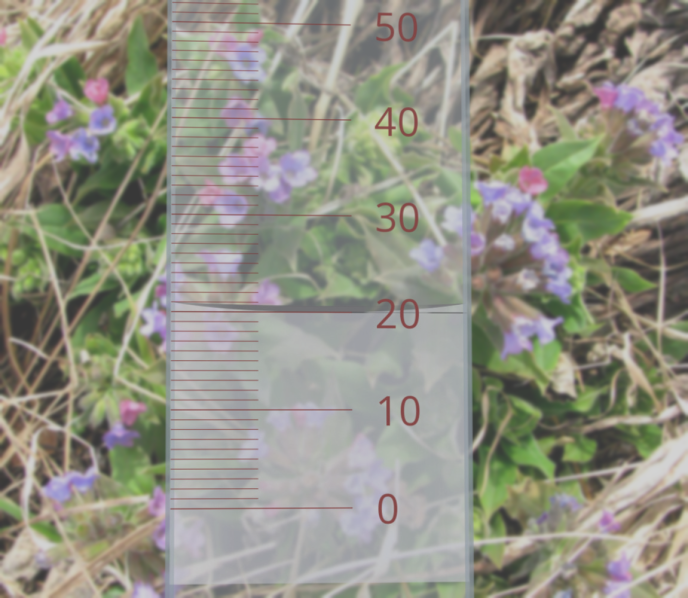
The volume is 20 mL
